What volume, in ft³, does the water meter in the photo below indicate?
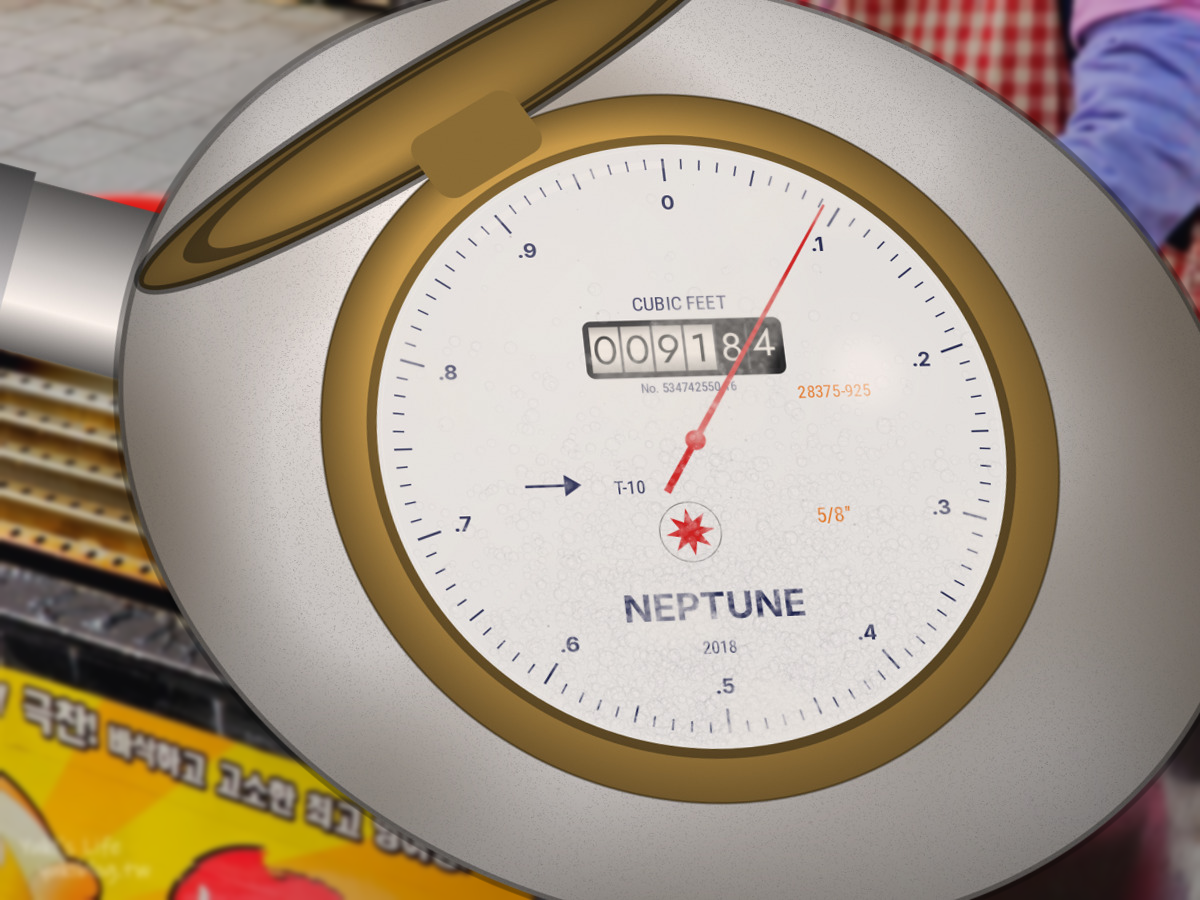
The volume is 9184.09 ft³
